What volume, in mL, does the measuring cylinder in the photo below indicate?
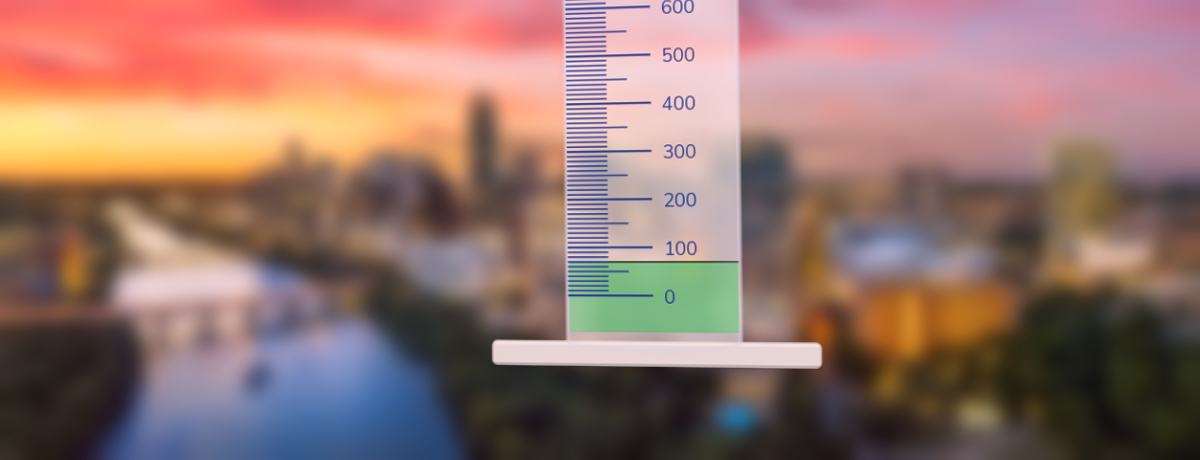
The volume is 70 mL
